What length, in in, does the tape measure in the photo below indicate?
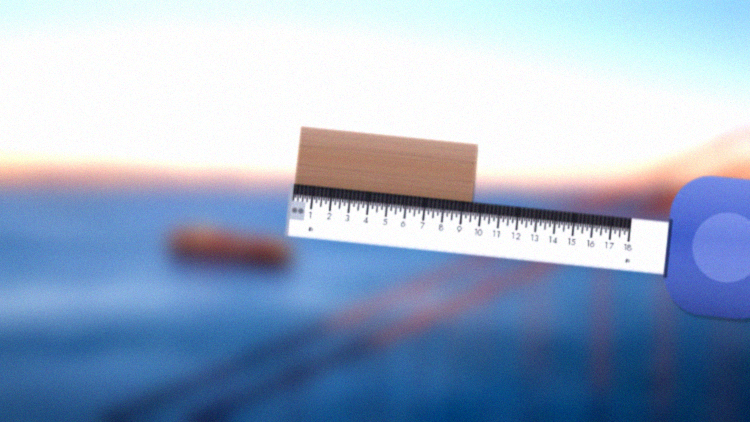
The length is 9.5 in
